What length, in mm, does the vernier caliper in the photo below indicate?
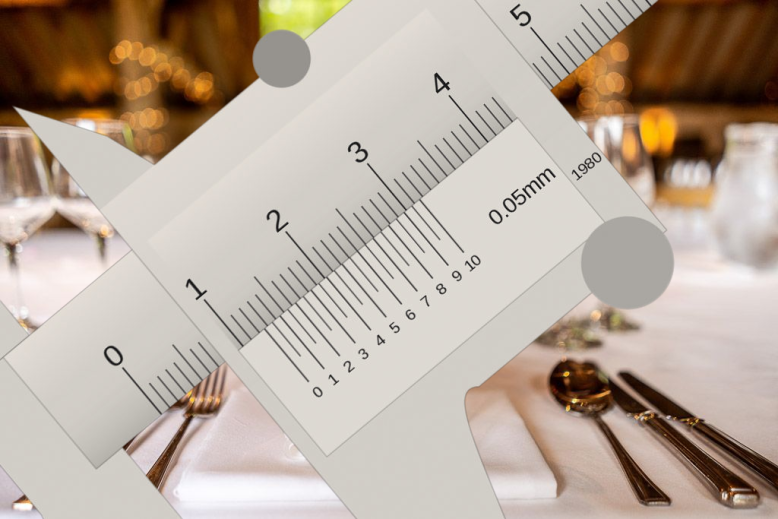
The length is 12.6 mm
